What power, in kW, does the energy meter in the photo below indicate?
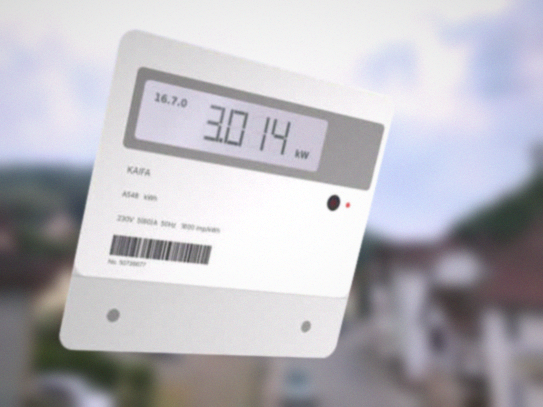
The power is 3.014 kW
